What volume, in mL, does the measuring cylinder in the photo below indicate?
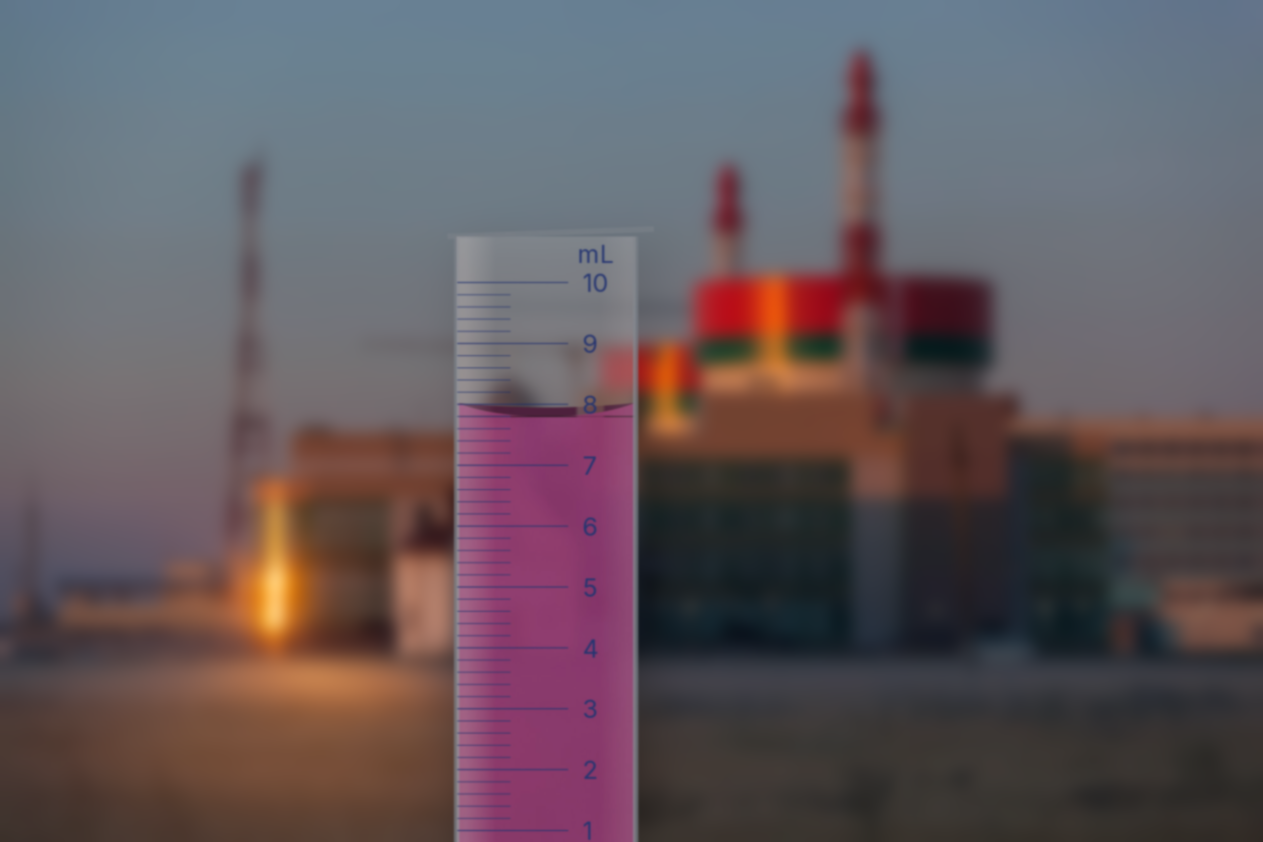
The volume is 7.8 mL
